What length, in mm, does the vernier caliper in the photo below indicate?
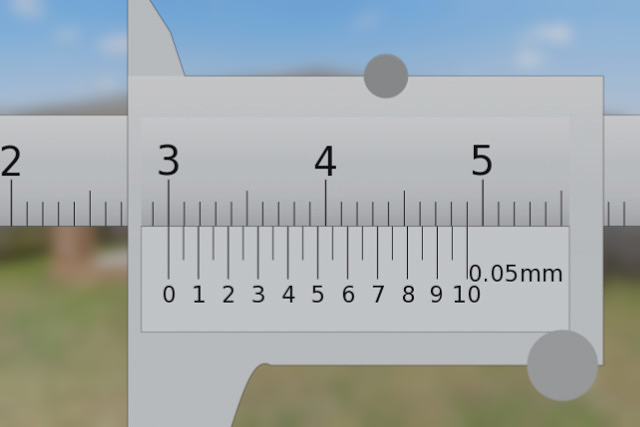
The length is 30.0 mm
